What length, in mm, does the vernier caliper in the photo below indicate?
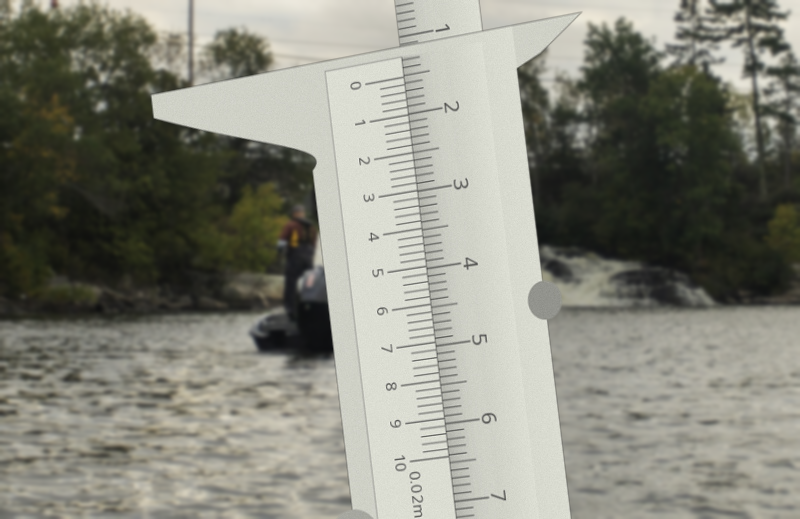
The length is 15.2 mm
